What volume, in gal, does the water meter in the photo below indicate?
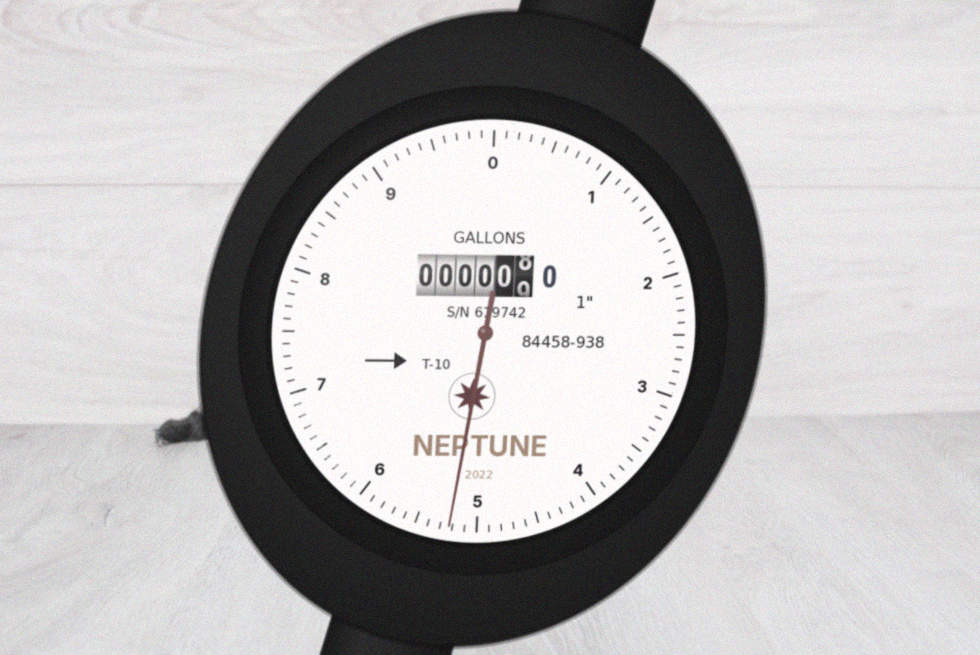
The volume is 85.2 gal
